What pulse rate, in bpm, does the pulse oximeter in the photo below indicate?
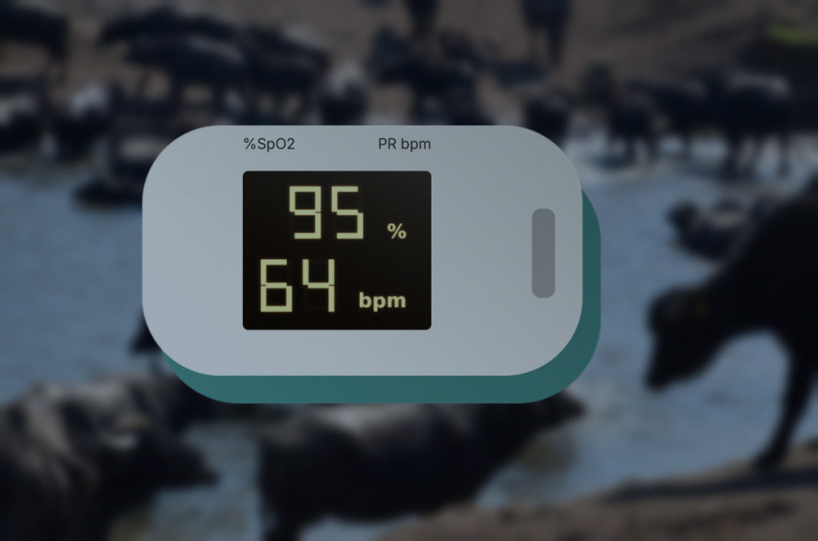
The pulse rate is 64 bpm
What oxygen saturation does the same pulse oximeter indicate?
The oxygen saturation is 95 %
